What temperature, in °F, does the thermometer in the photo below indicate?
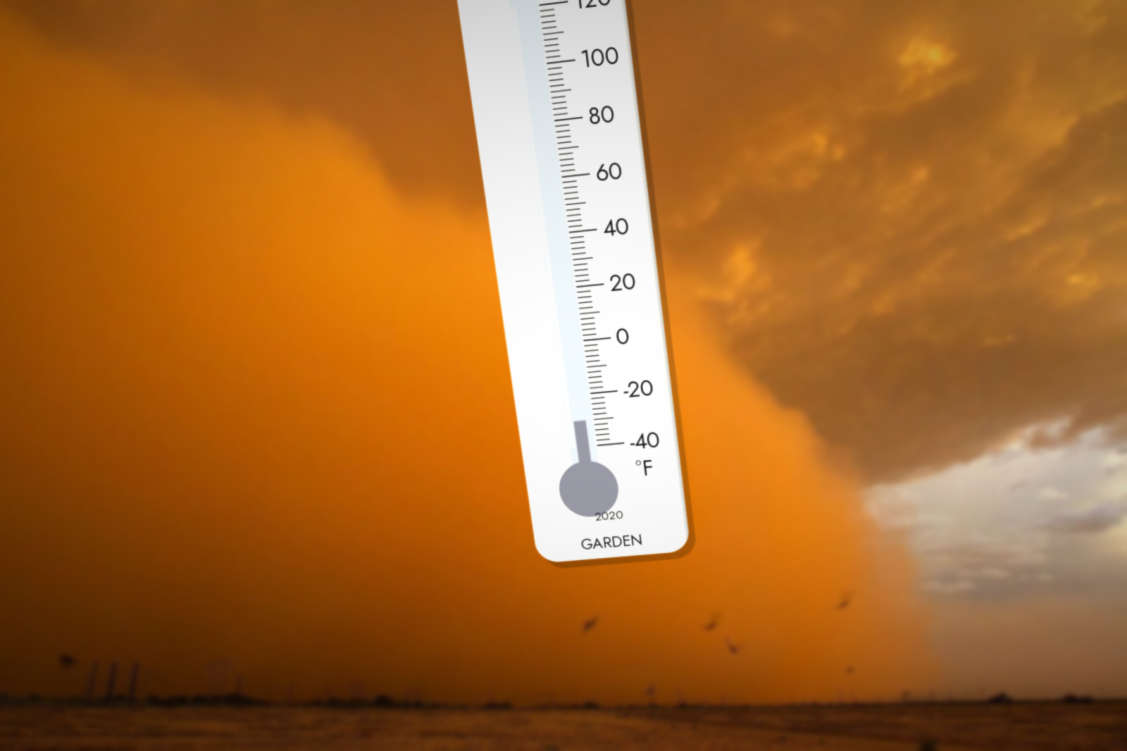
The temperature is -30 °F
